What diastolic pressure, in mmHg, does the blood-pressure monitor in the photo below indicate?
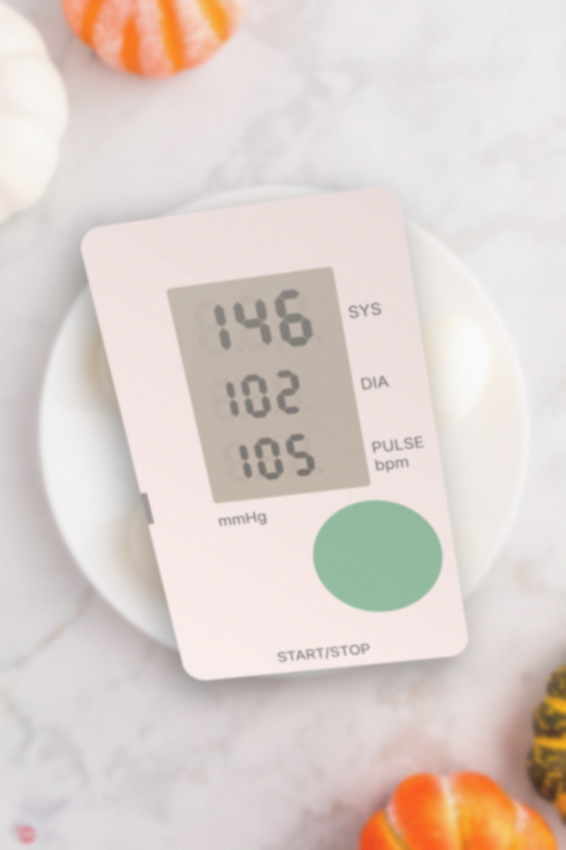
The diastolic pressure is 102 mmHg
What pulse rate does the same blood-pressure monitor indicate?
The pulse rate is 105 bpm
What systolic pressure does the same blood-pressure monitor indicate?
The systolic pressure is 146 mmHg
